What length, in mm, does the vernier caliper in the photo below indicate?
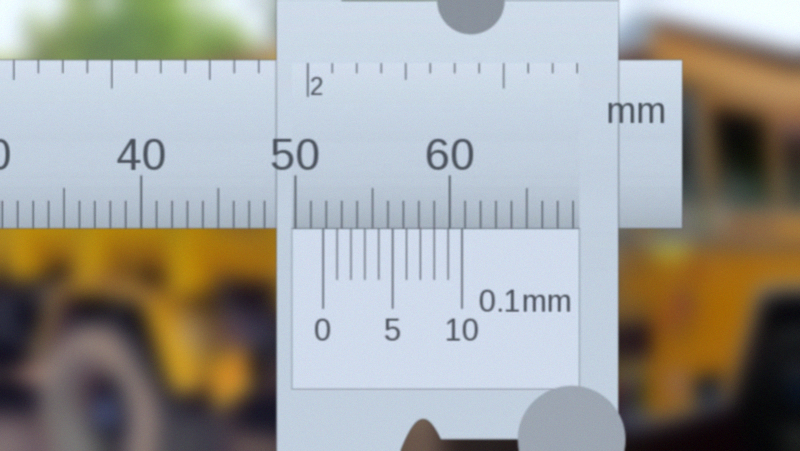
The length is 51.8 mm
